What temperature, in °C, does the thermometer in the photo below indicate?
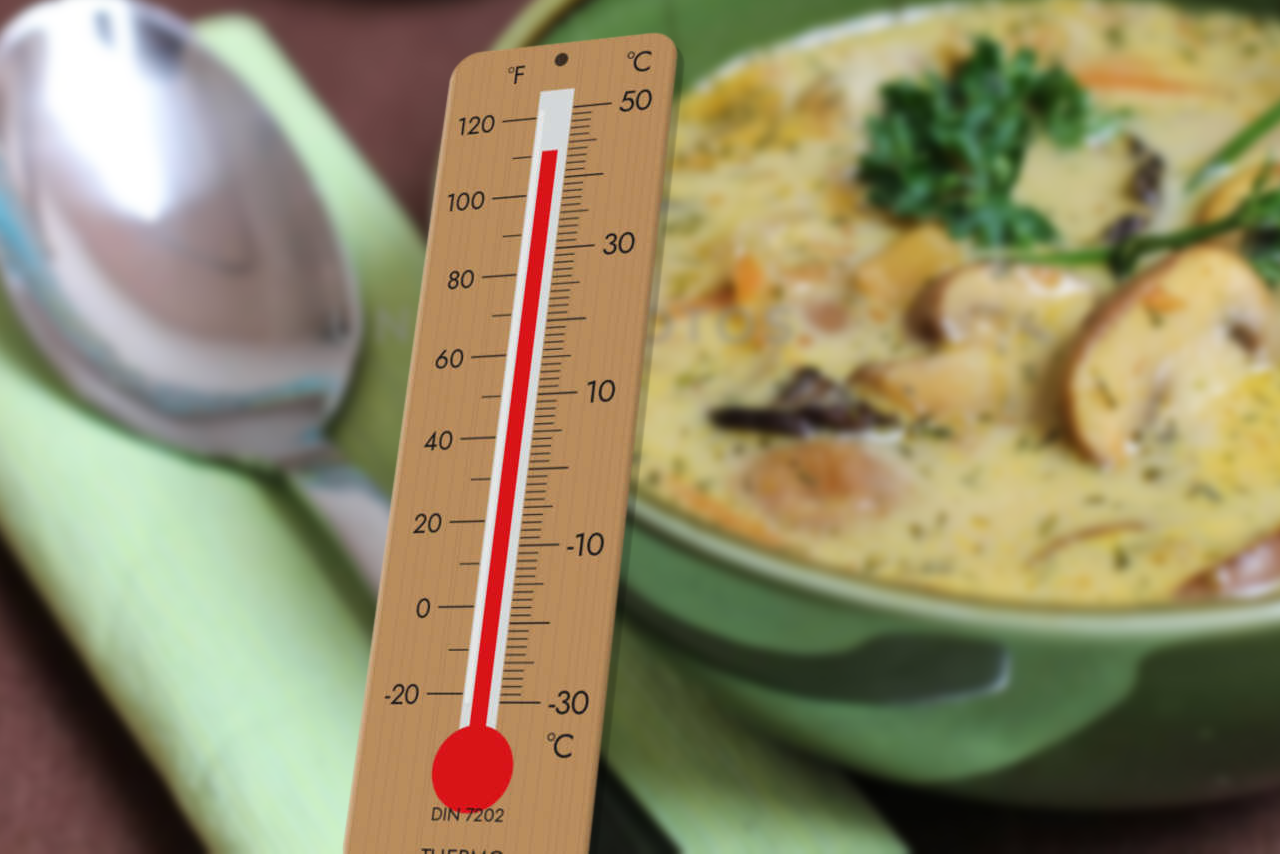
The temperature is 44 °C
